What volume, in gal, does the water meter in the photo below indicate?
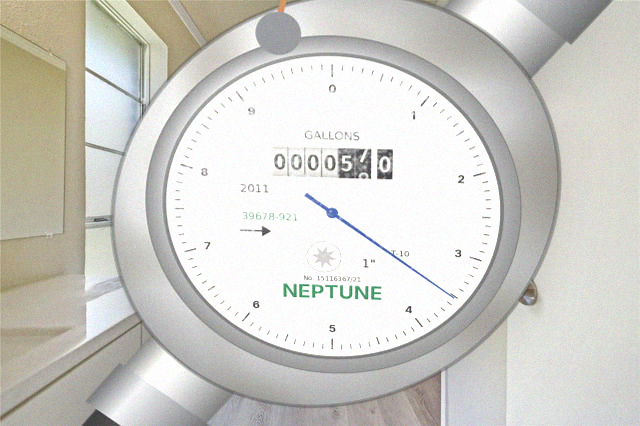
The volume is 573.5 gal
